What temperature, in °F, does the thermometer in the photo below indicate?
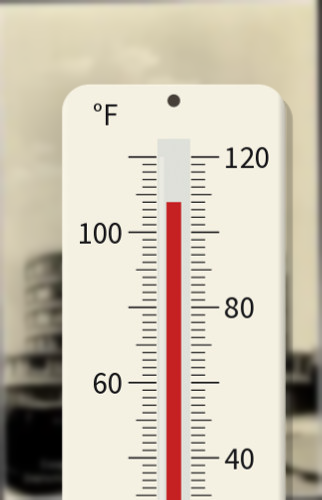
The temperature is 108 °F
